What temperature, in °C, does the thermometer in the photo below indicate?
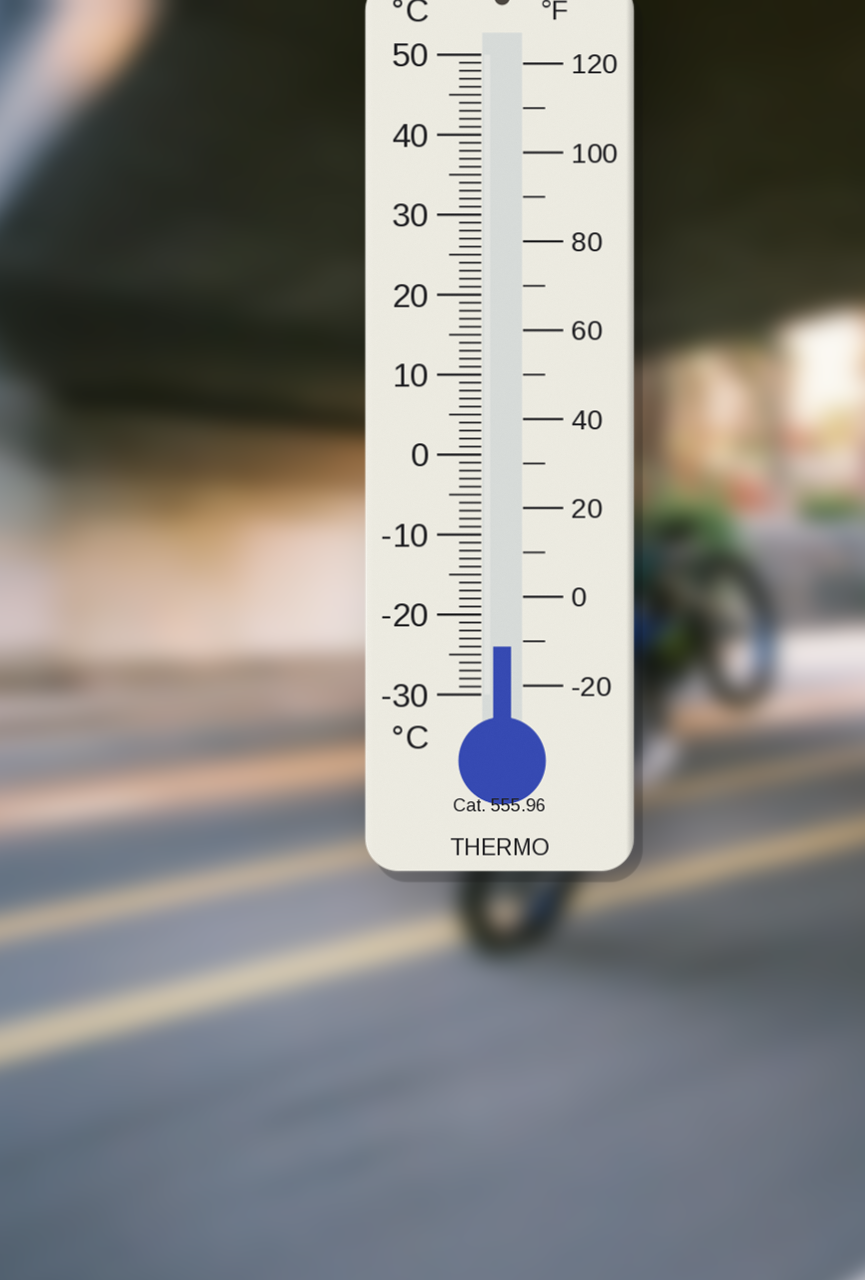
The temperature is -24 °C
